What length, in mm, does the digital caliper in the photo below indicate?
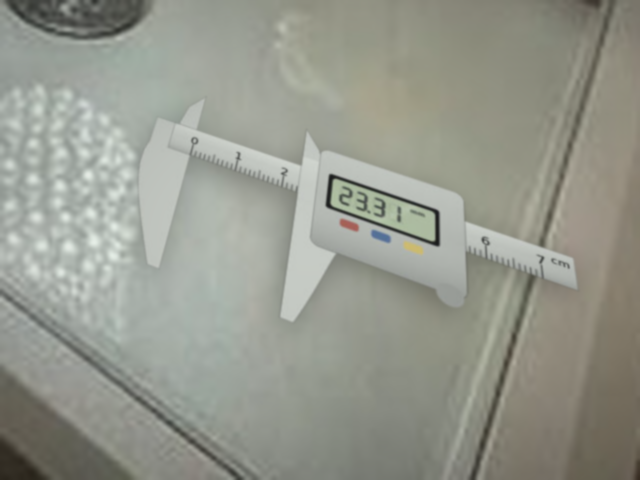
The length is 23.31 mm
